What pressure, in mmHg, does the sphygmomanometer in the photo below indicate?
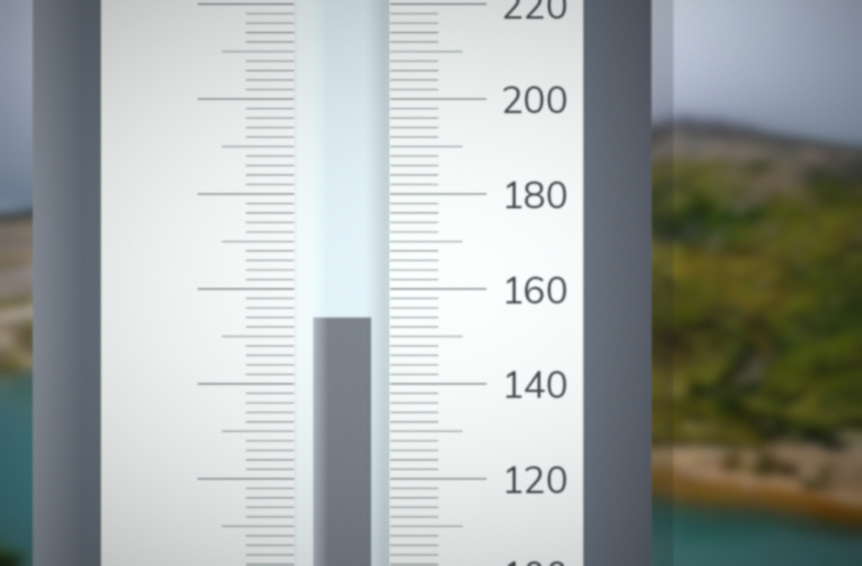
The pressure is 154 mmHg
